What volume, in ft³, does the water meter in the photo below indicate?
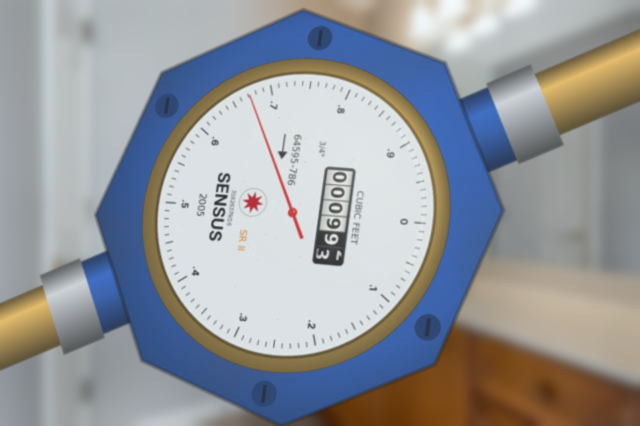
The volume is 992.67 ft³
